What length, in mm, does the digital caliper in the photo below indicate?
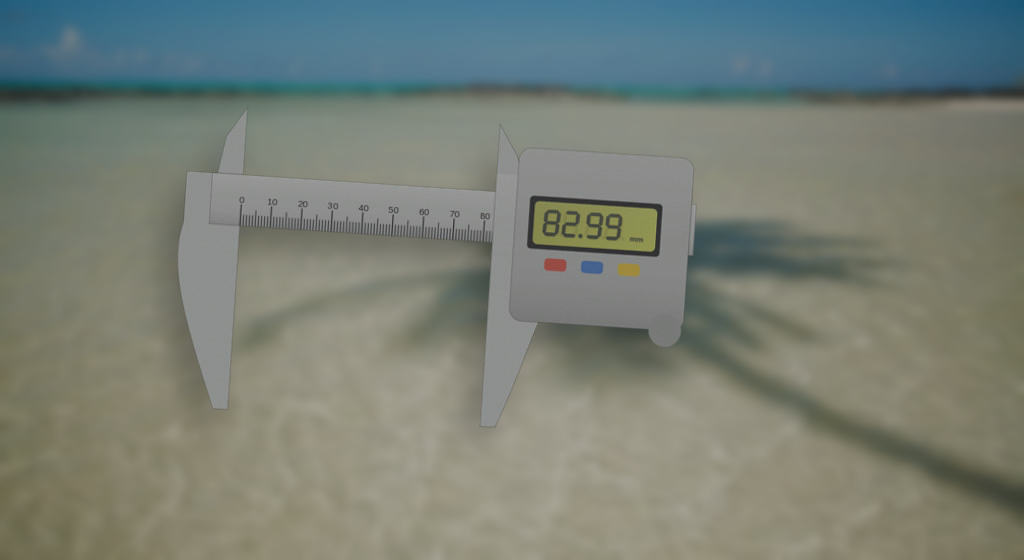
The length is 82.99 mm
